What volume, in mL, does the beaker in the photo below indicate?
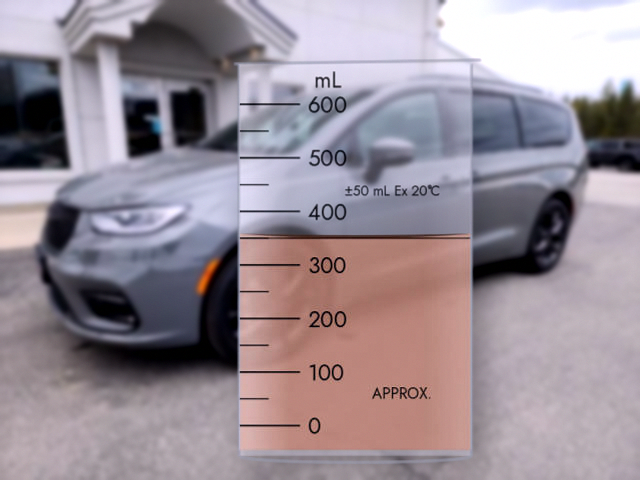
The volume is 350 mL
